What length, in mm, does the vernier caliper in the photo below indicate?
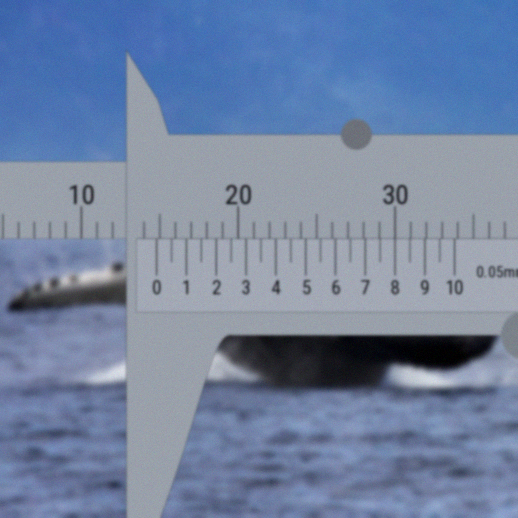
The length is 14.8 mm
